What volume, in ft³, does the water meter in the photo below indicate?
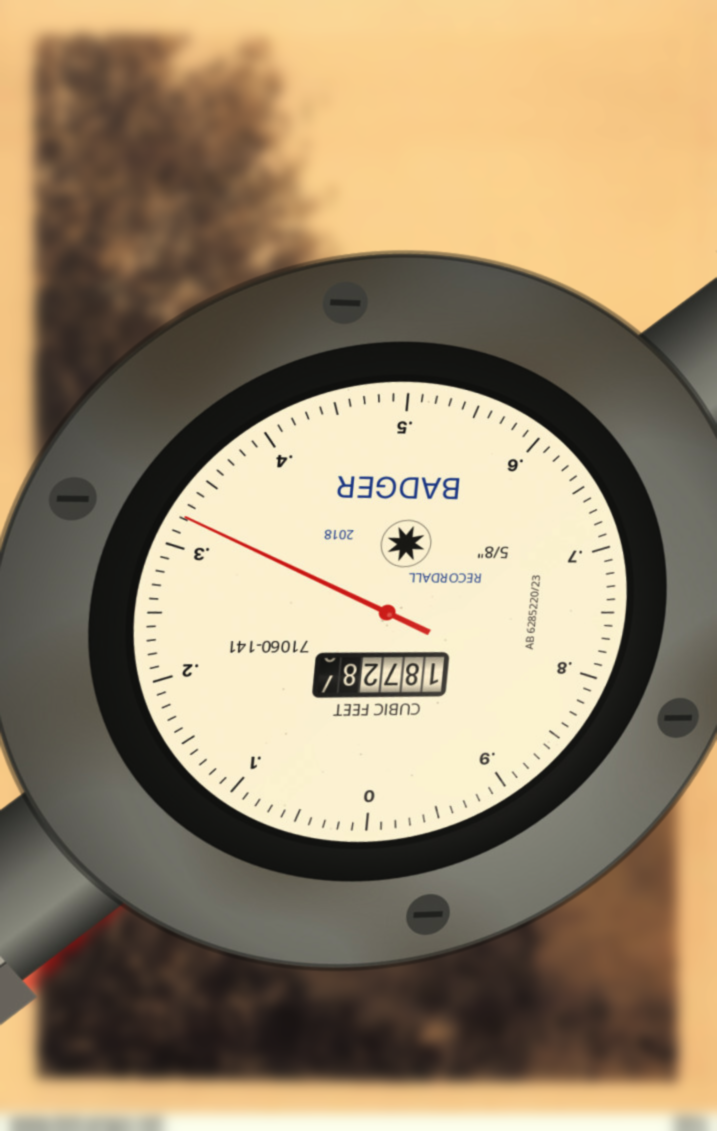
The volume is 187287.32 ft³
